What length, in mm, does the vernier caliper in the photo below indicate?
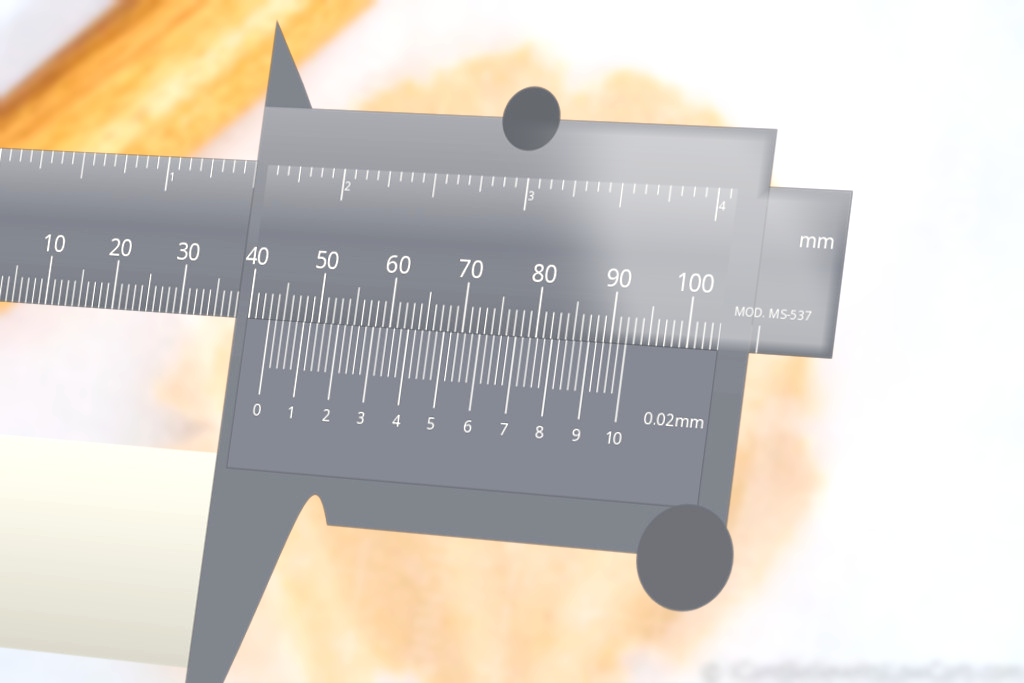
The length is 43.0 mm
